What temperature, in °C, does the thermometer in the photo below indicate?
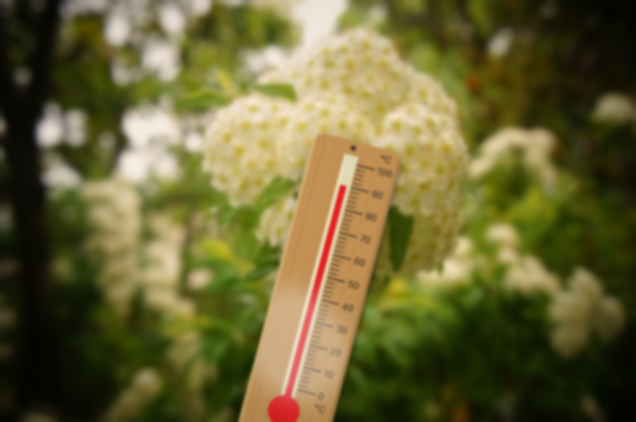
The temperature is 90 °C
